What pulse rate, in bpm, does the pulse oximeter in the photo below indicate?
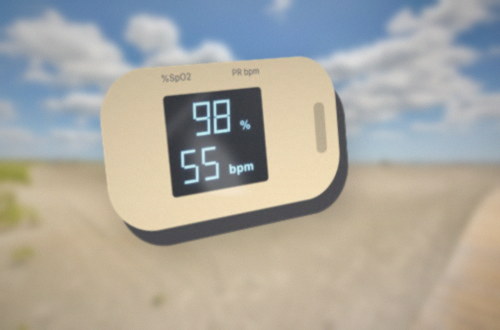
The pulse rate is 55 bpm
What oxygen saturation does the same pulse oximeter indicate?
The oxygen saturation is 98 %
